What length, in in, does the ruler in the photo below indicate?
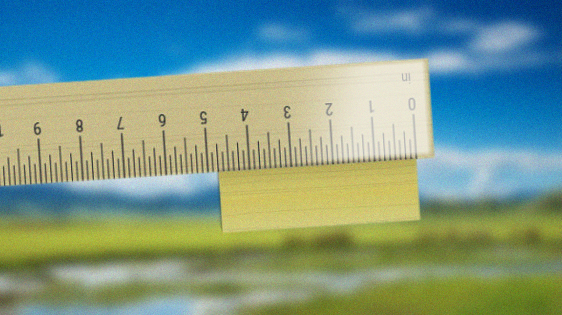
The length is 4.75 in
